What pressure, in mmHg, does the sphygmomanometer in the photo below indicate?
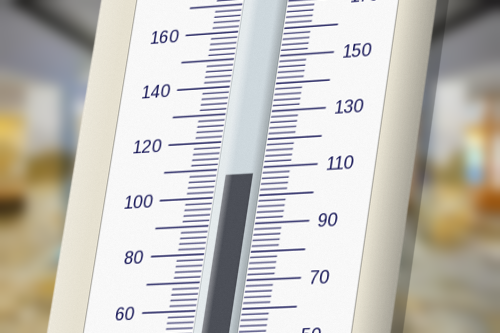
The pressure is 108 mmHg
